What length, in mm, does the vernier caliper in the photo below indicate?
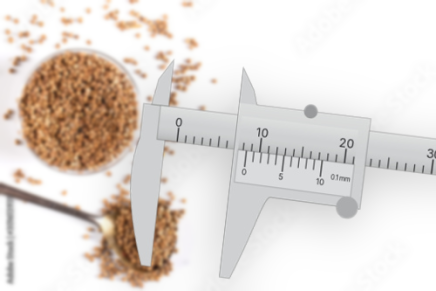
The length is 8.4 mm
